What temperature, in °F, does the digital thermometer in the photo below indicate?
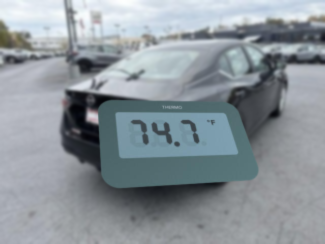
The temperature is 74.7 °F
